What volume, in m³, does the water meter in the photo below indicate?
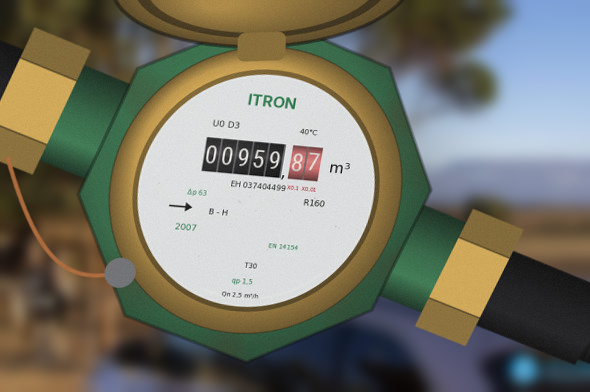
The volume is 959.87 m³
